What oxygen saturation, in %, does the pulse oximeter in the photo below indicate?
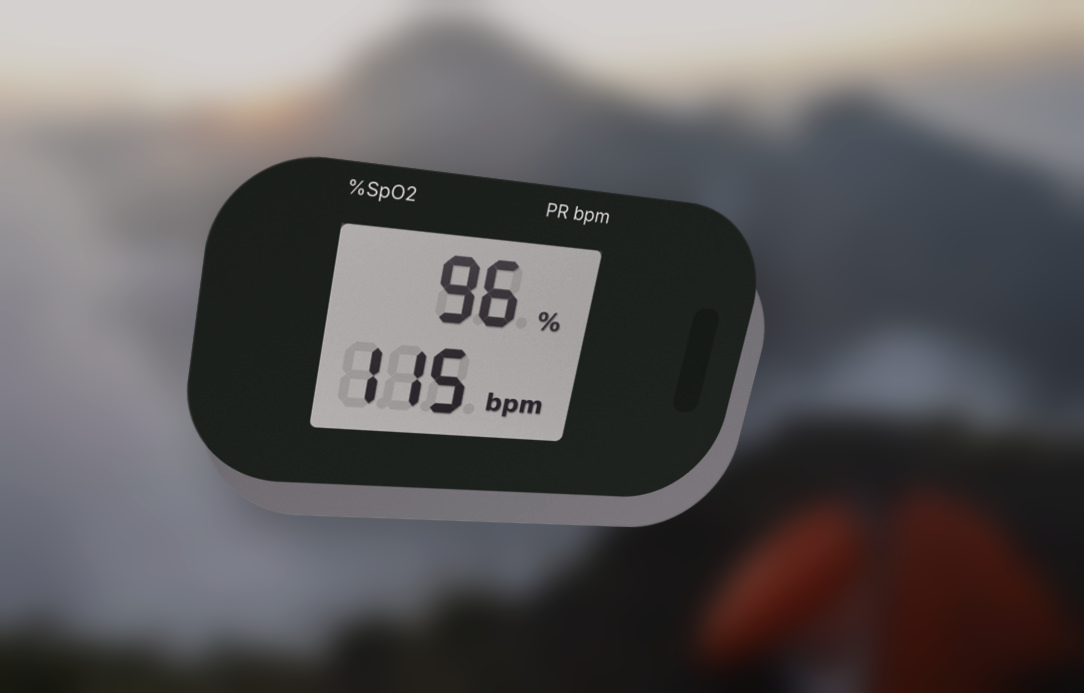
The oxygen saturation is 96 %
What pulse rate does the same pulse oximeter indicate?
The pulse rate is 115 bpm
